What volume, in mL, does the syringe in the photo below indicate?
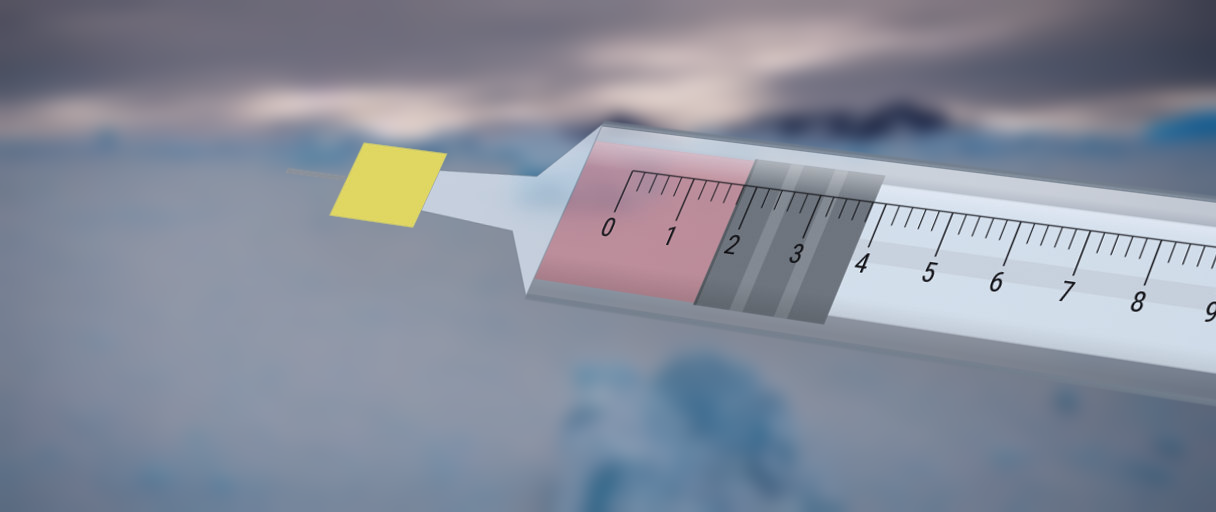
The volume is 1.8 mL
